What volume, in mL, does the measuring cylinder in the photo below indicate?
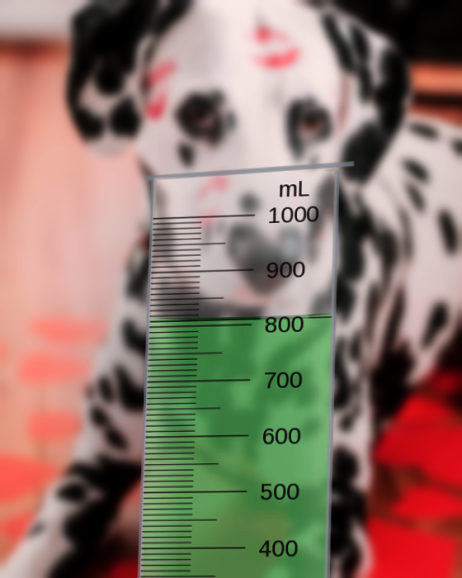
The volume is 810 mL
